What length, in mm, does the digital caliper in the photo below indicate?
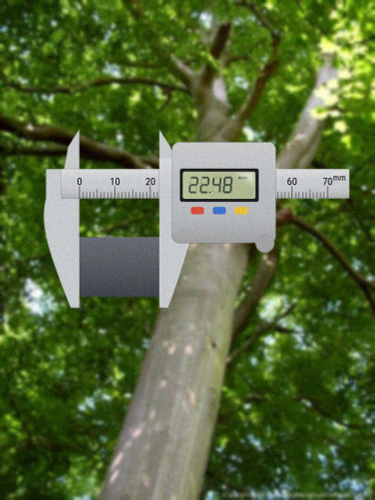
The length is 22.48 mm
